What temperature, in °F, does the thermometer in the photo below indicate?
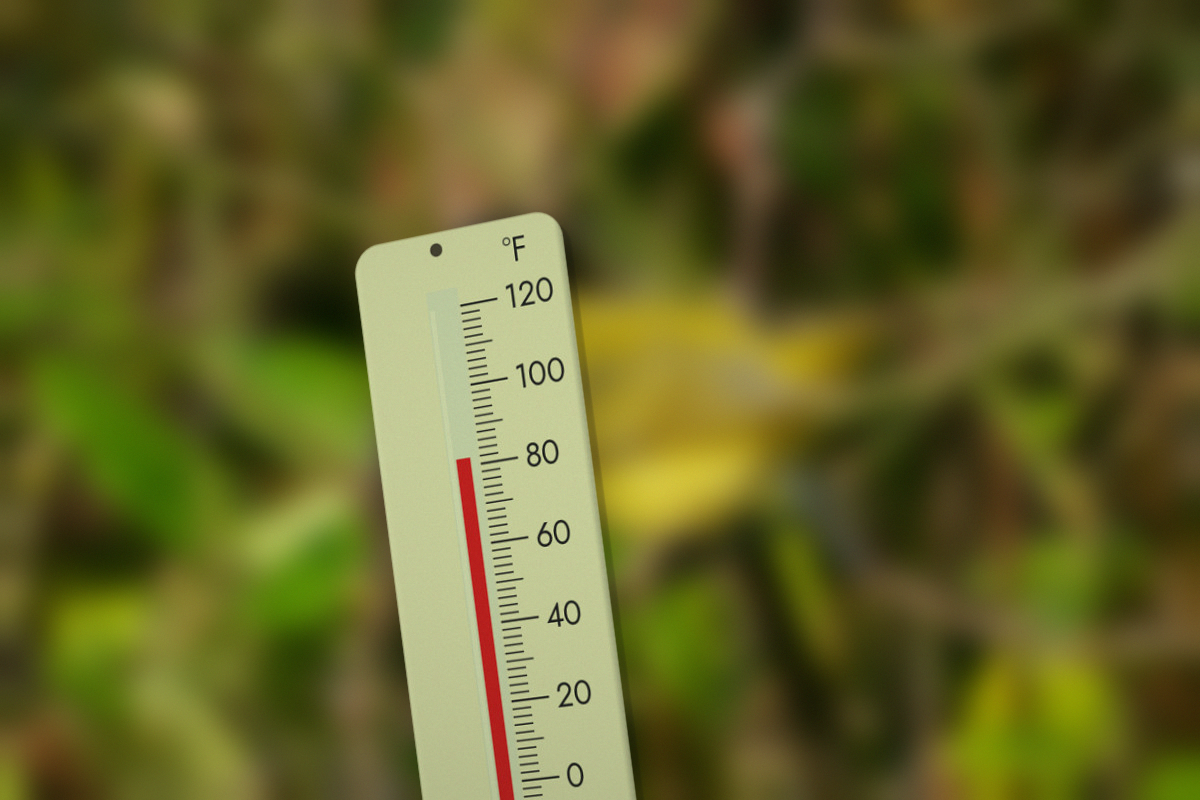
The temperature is 82 °F
